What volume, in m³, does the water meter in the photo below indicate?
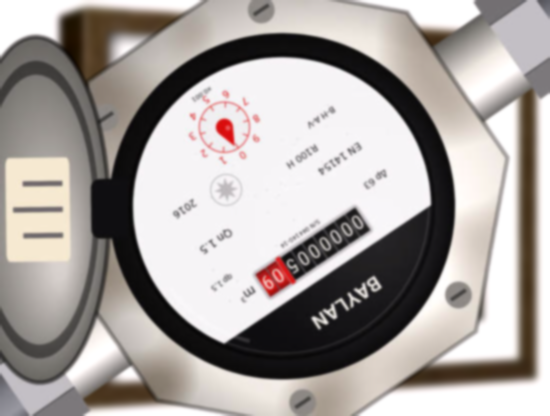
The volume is 5.090 m³
